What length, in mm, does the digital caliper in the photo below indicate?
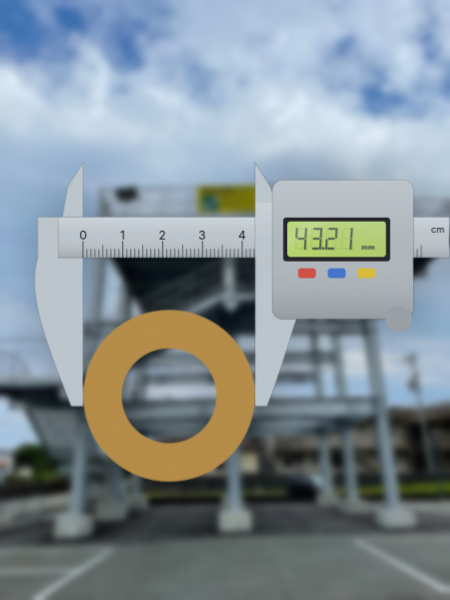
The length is 43.21 mm
